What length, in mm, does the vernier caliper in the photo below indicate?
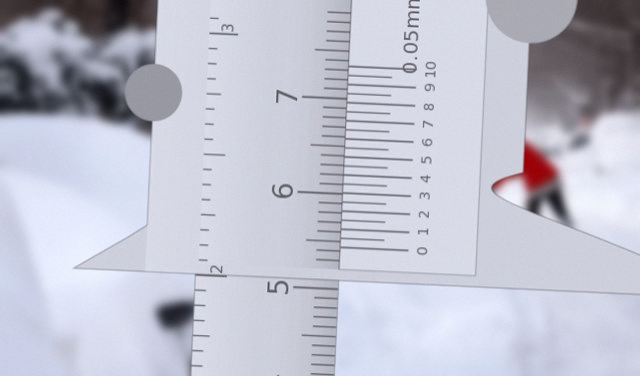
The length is 54.4 mm
